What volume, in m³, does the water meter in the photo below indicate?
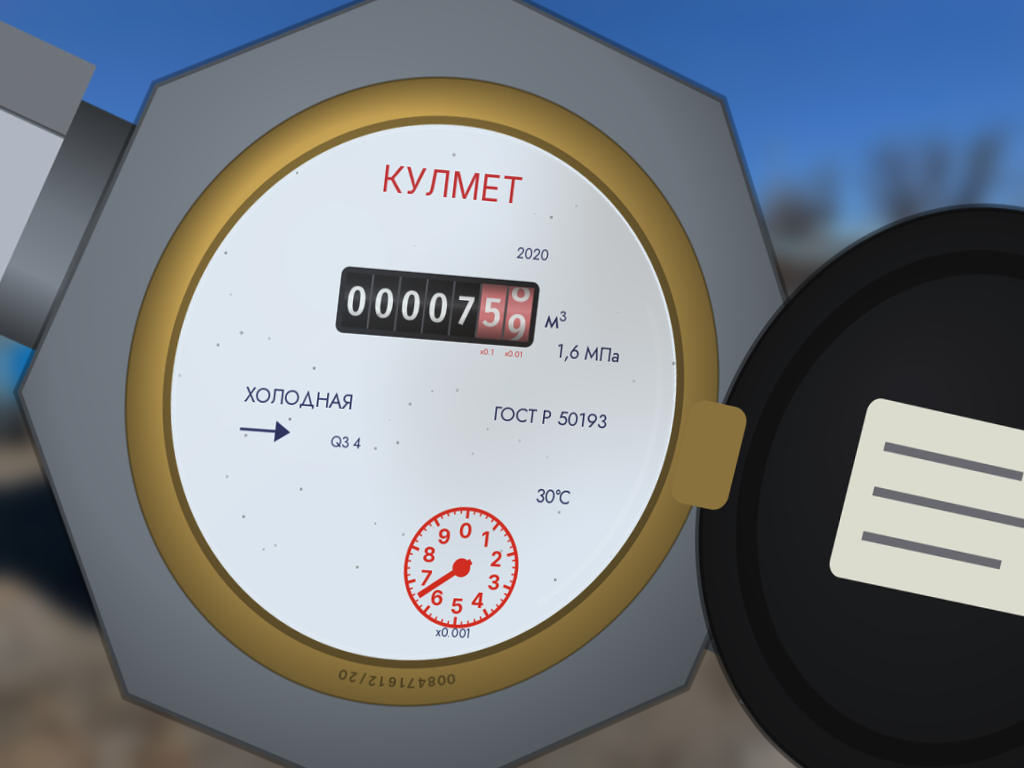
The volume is 7.586 m³
